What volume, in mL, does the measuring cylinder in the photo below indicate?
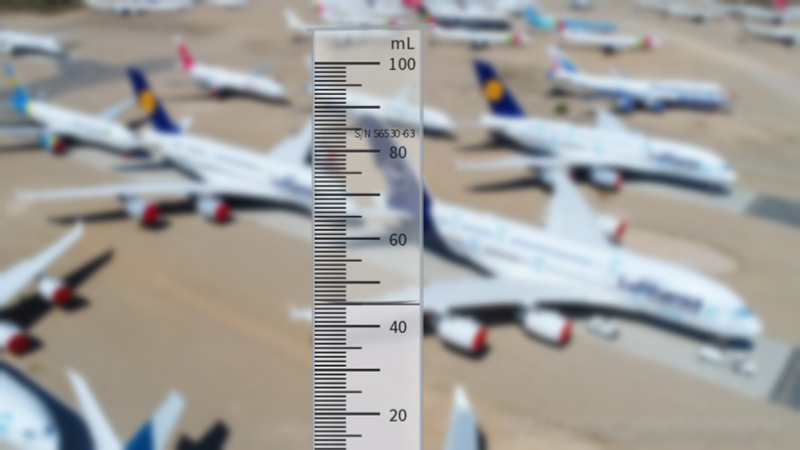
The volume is 45 mL
